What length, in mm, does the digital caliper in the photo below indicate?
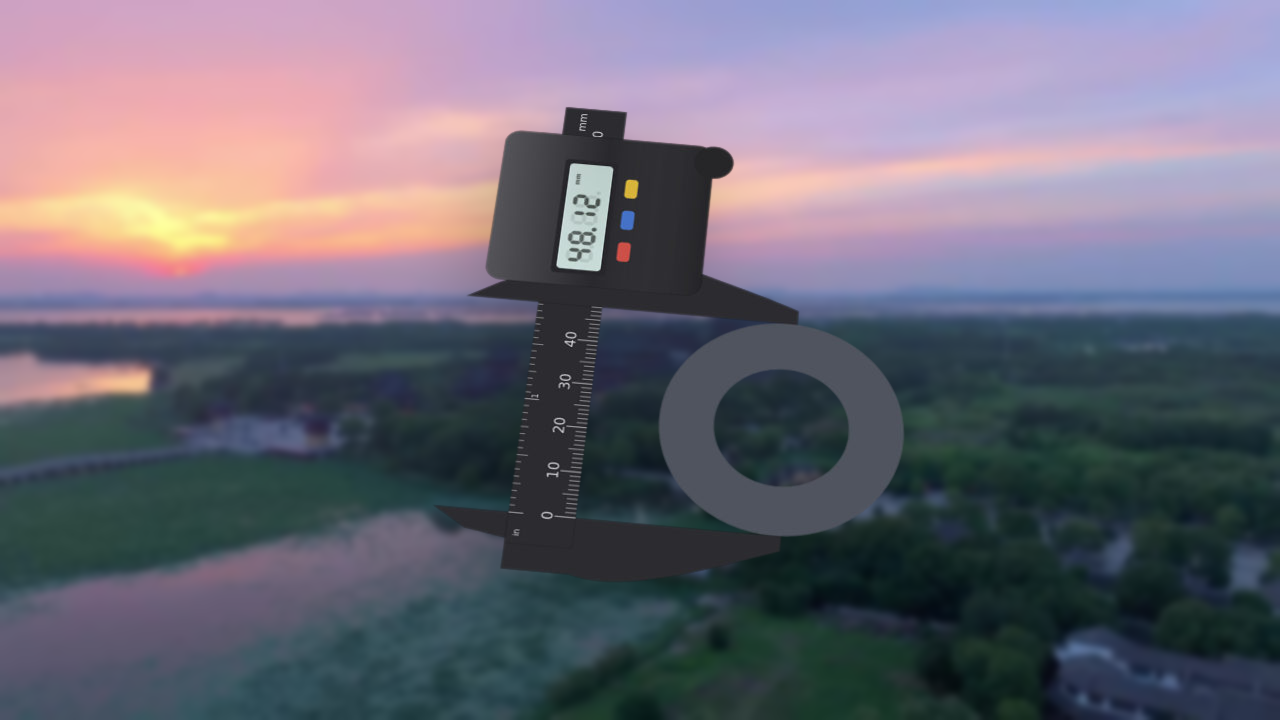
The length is 48.12 mm
